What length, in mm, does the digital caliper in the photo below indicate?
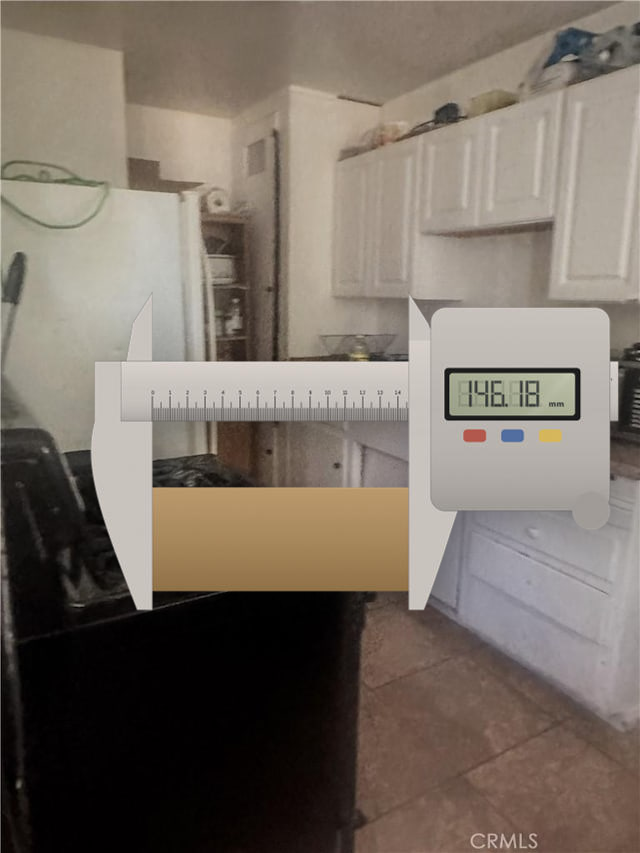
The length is 146.18 mm
